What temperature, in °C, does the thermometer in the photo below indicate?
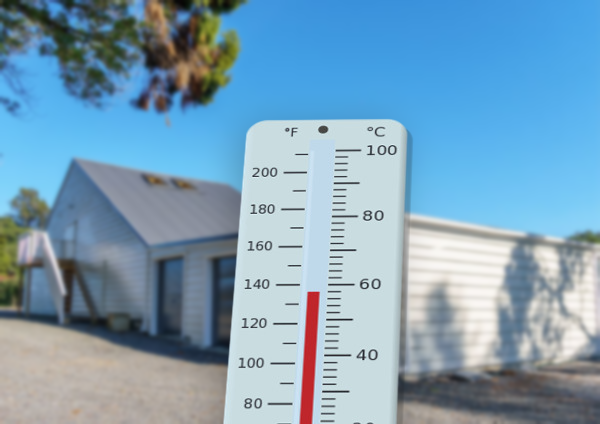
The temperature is 58 °C
